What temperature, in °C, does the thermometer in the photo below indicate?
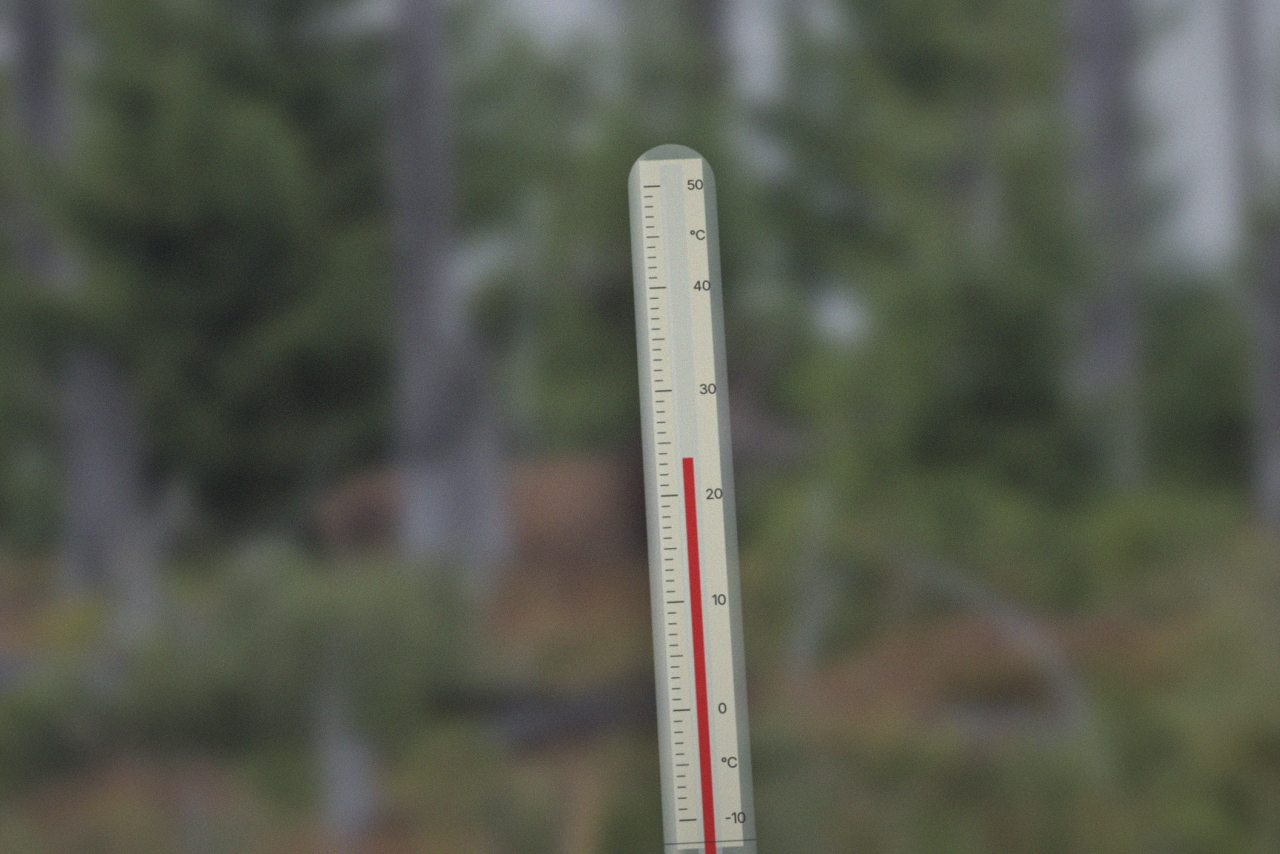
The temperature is 23.5 °C
